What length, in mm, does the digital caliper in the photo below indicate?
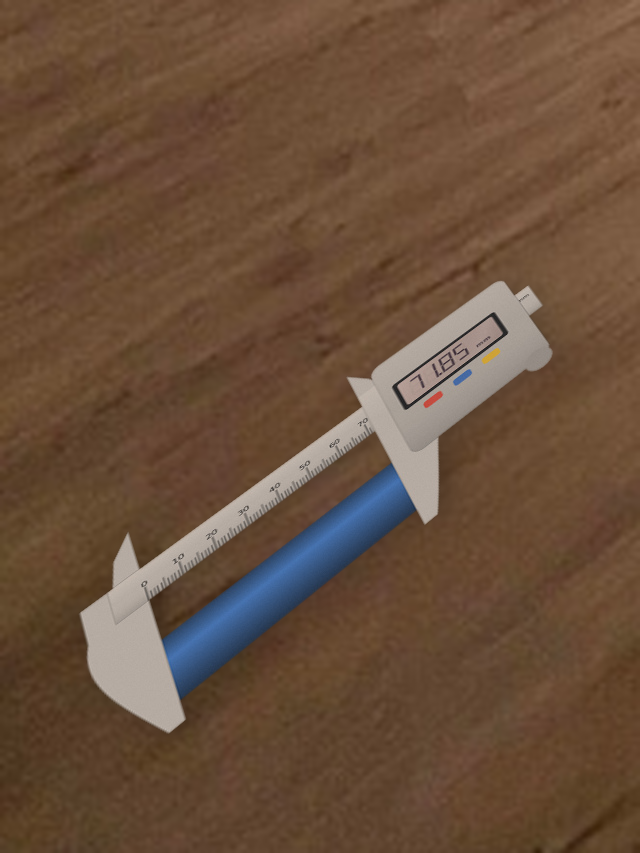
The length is 71.85 mm
